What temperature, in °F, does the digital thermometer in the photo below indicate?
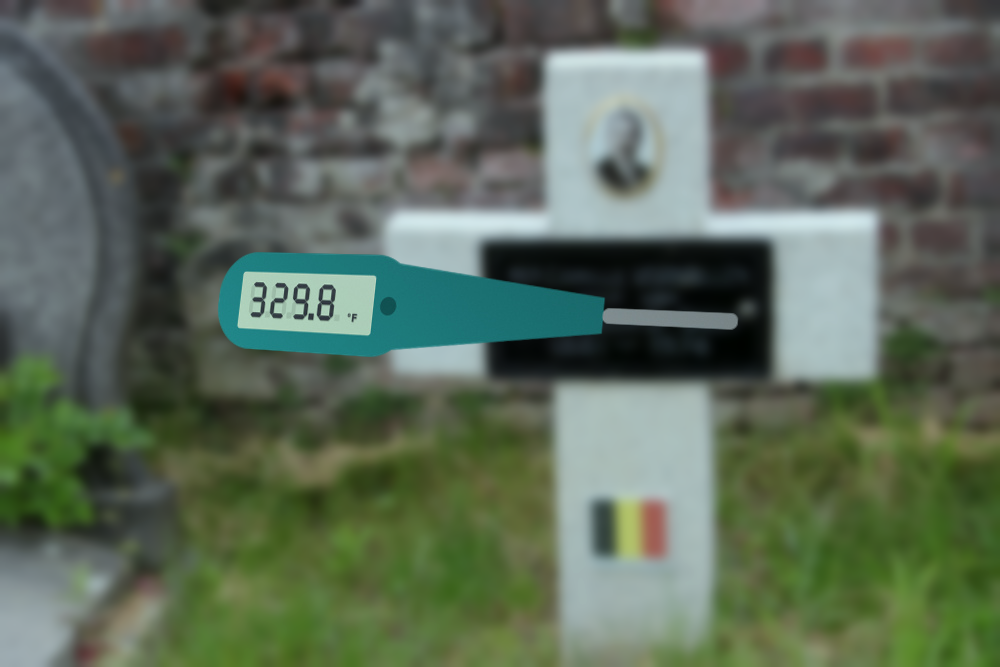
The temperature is 329.8 °F
